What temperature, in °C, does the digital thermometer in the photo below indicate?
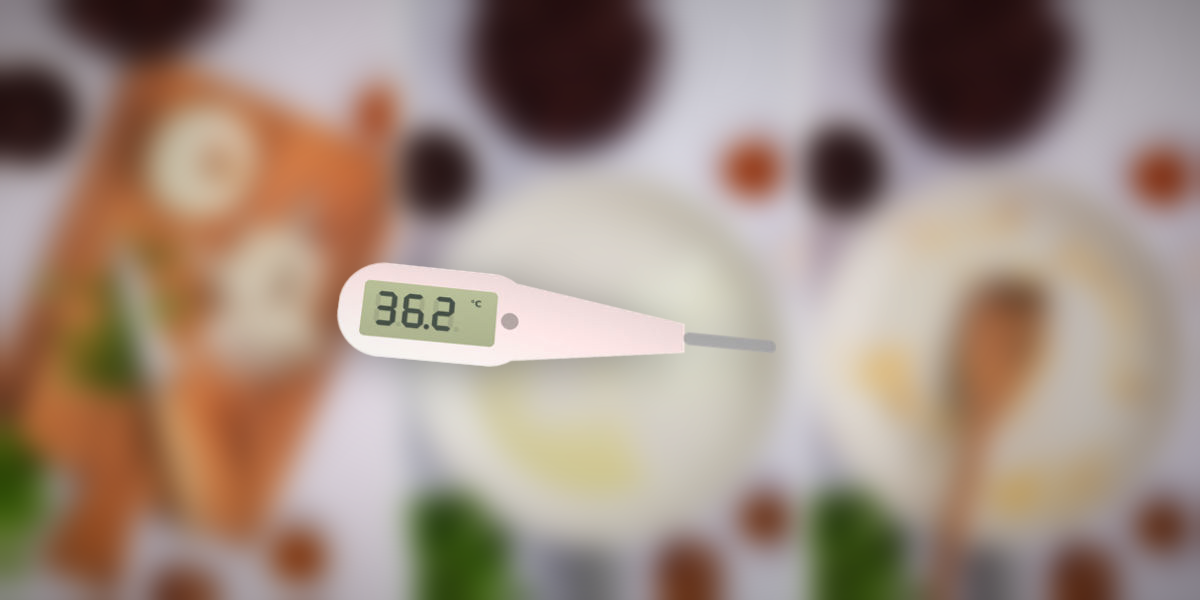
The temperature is 36.2 °C
